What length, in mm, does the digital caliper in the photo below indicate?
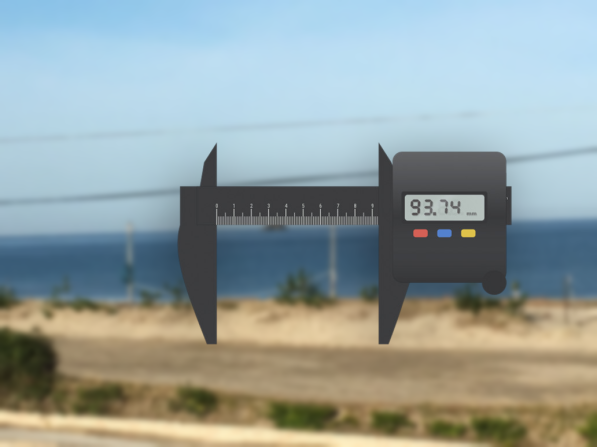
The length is 93.74 mm
